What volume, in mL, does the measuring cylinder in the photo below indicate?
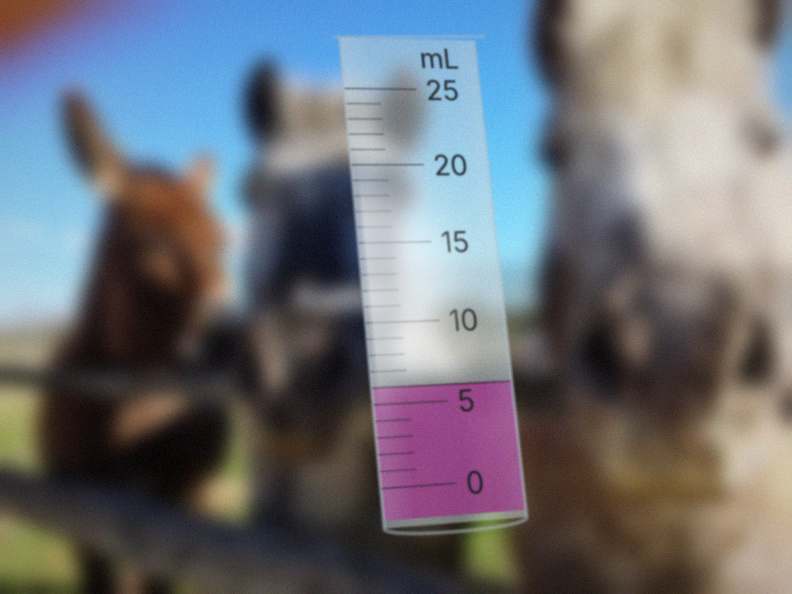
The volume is 6 mL
